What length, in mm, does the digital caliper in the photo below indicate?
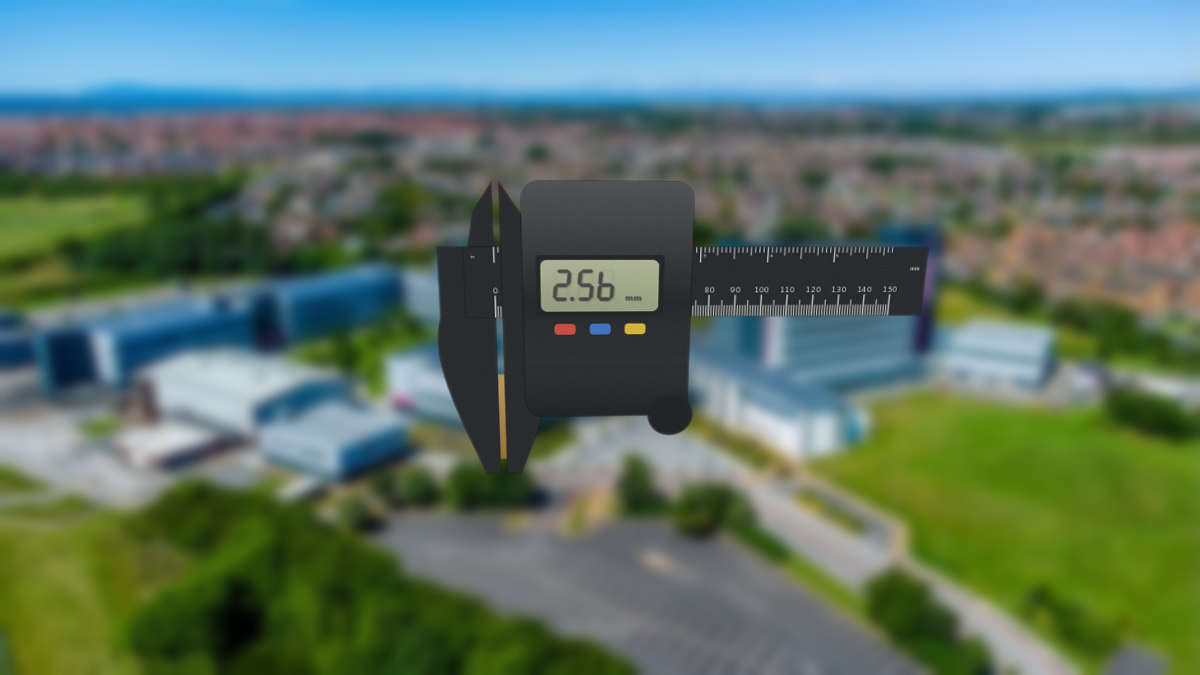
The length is 2.56 mm
